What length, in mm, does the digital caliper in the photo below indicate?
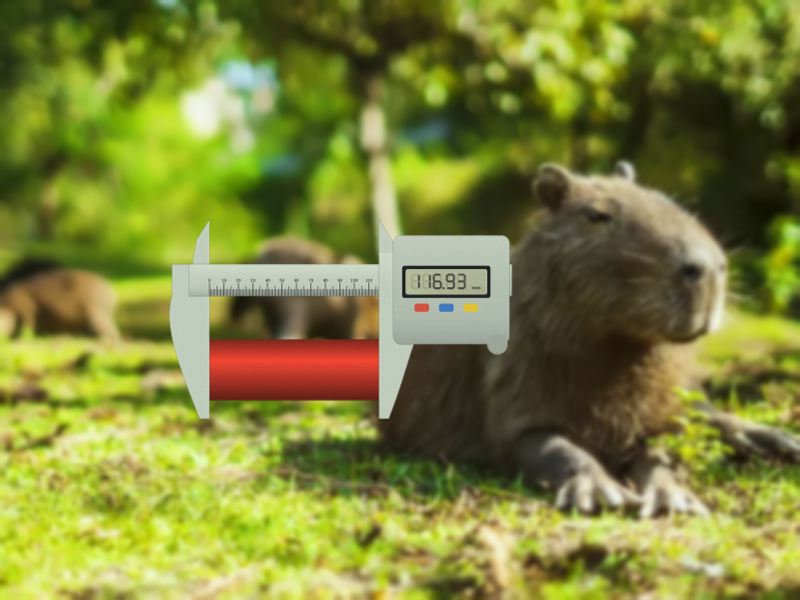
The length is 116.93 mm
